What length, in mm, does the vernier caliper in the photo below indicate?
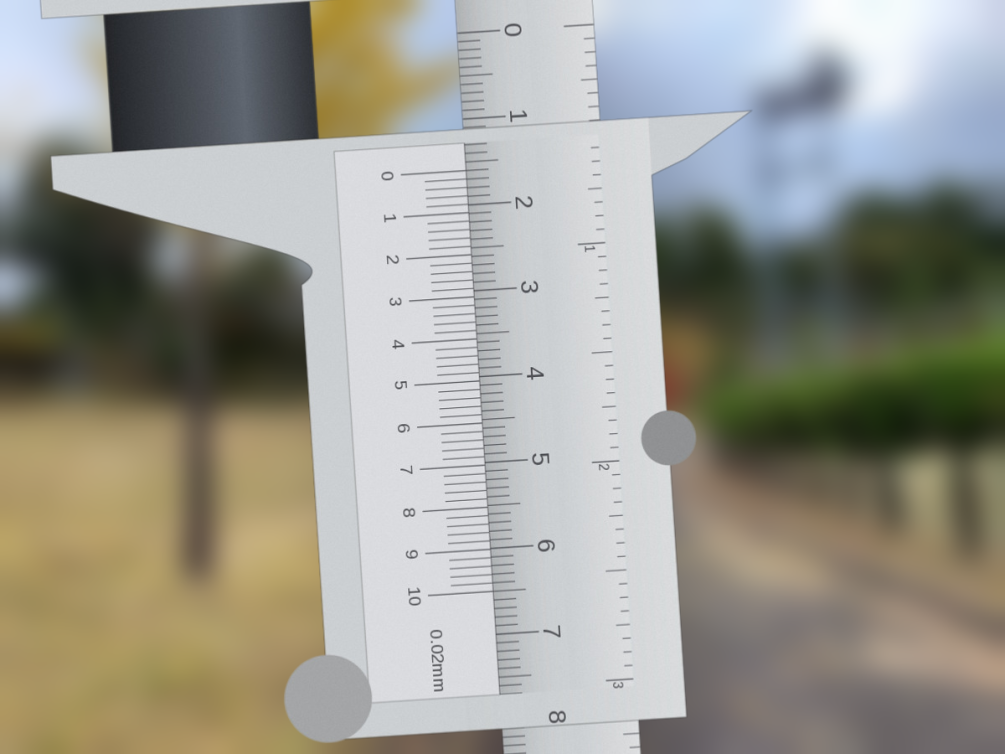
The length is 16.0 mm
